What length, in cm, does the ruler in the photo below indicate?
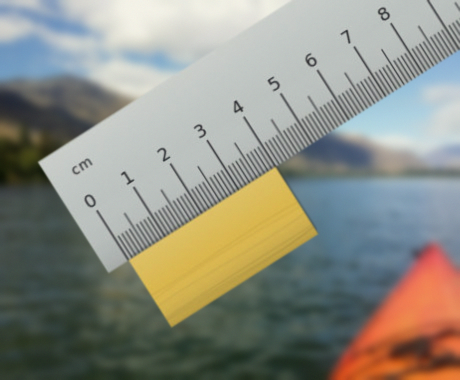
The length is 4 cm
